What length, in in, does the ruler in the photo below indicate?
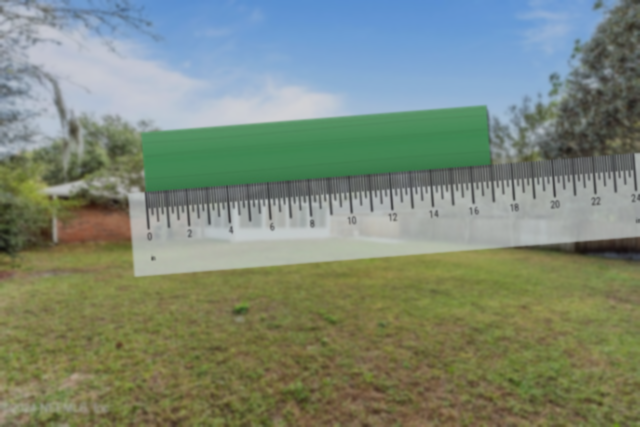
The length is 17 in
